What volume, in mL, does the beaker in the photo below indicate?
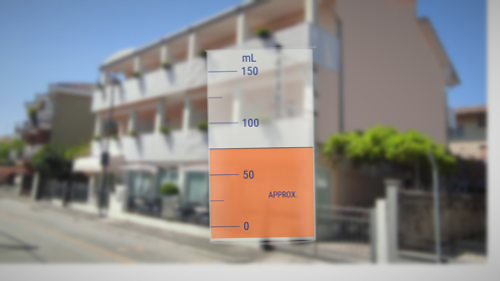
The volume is 75 mL
